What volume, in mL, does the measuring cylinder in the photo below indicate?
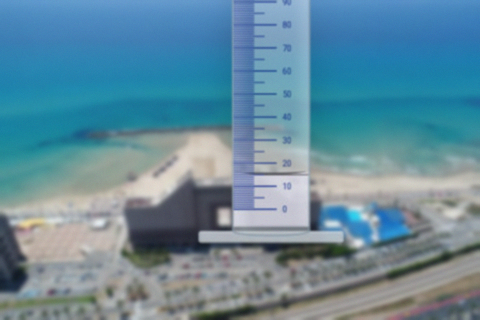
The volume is 15 mL
